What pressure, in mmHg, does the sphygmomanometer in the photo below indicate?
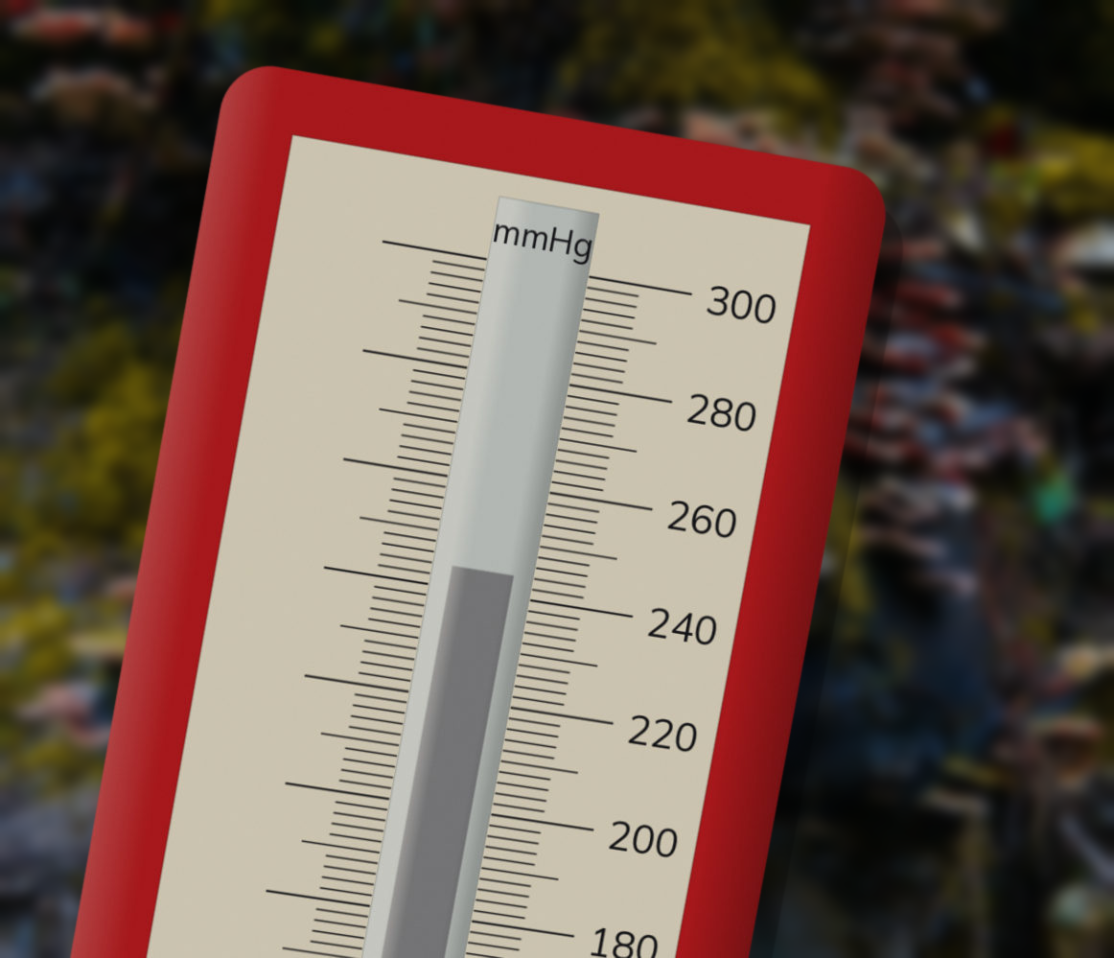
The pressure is 244 mmHg
